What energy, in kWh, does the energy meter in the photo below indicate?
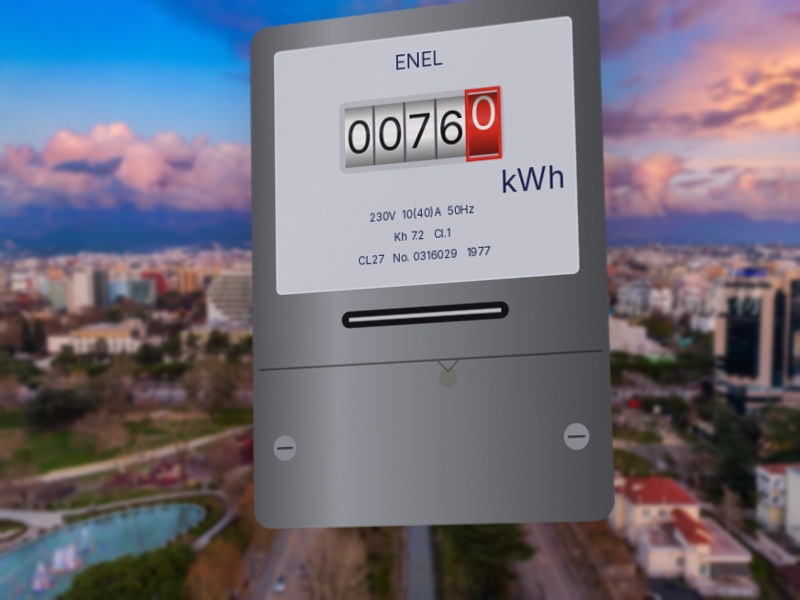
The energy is 76.0 kWh
